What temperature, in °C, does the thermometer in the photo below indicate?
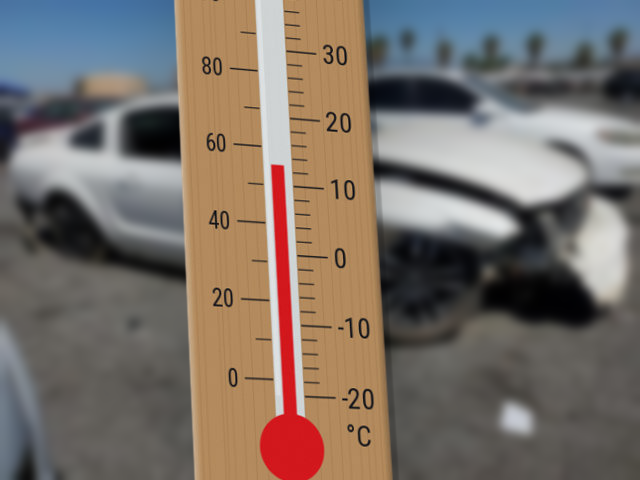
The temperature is 13 °C
